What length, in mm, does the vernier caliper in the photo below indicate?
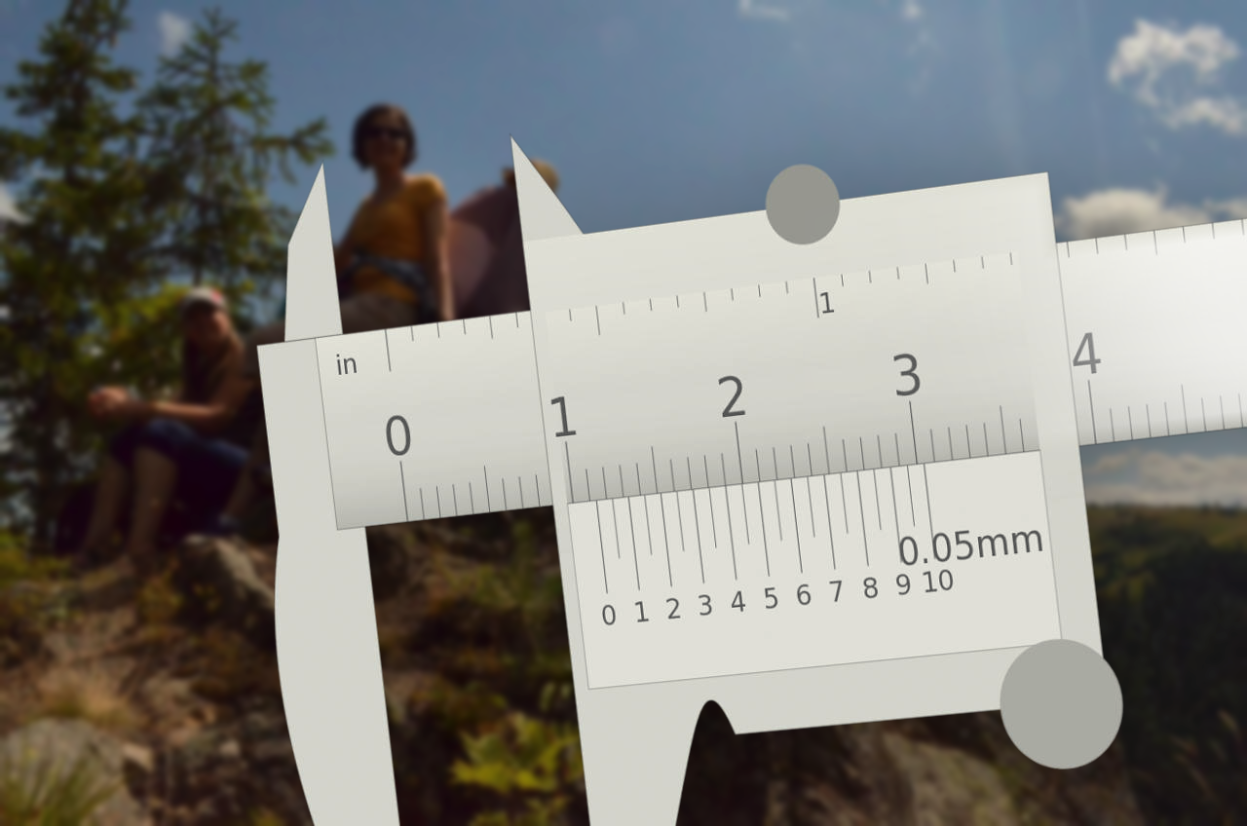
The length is 11.4 mm
